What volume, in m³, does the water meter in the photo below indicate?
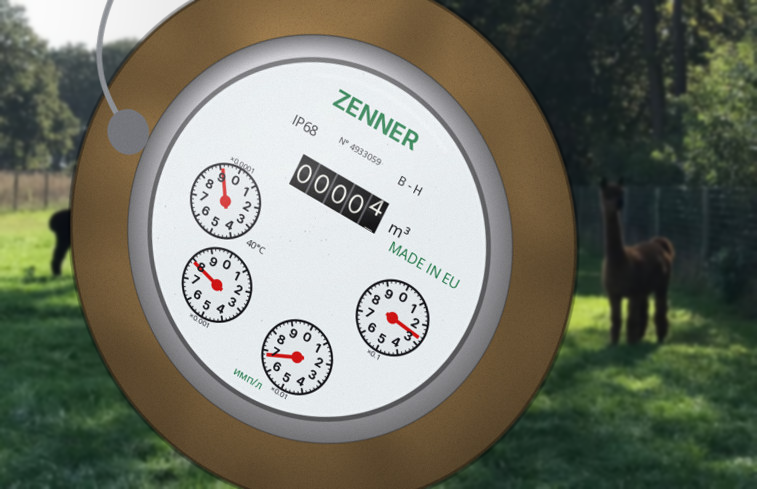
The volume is 4.2679 m³
